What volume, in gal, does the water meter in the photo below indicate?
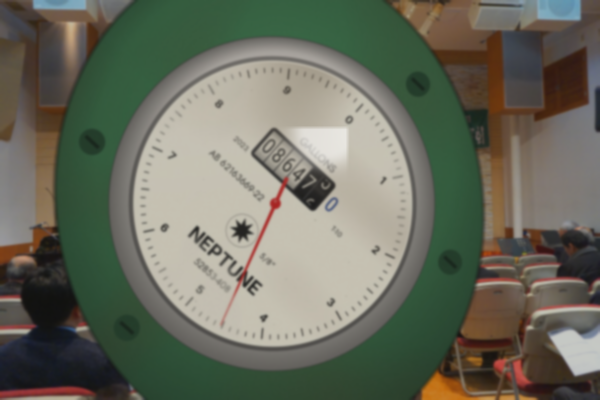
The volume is 864754.5 gal
